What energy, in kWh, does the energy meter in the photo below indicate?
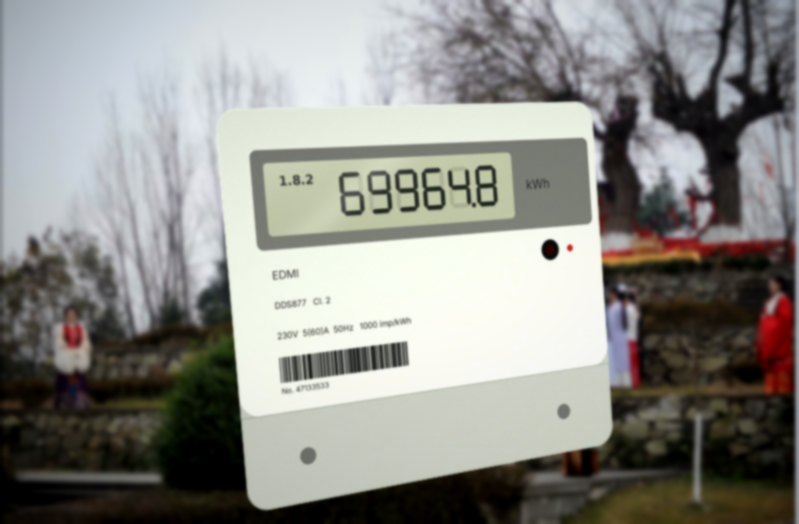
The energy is 69964.8 kWh
